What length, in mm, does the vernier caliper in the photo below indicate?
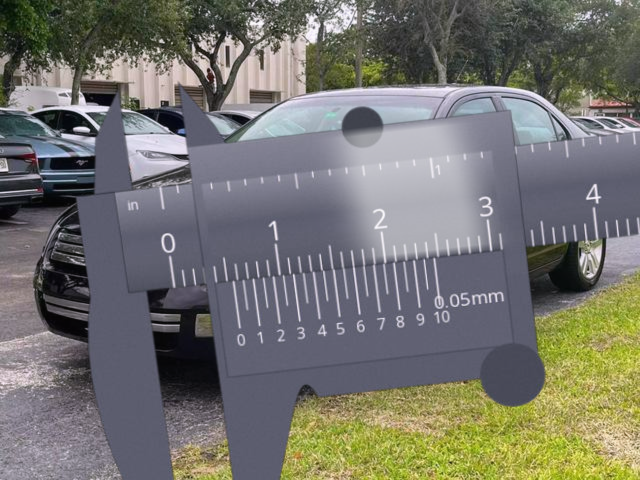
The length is 5.6 mm
